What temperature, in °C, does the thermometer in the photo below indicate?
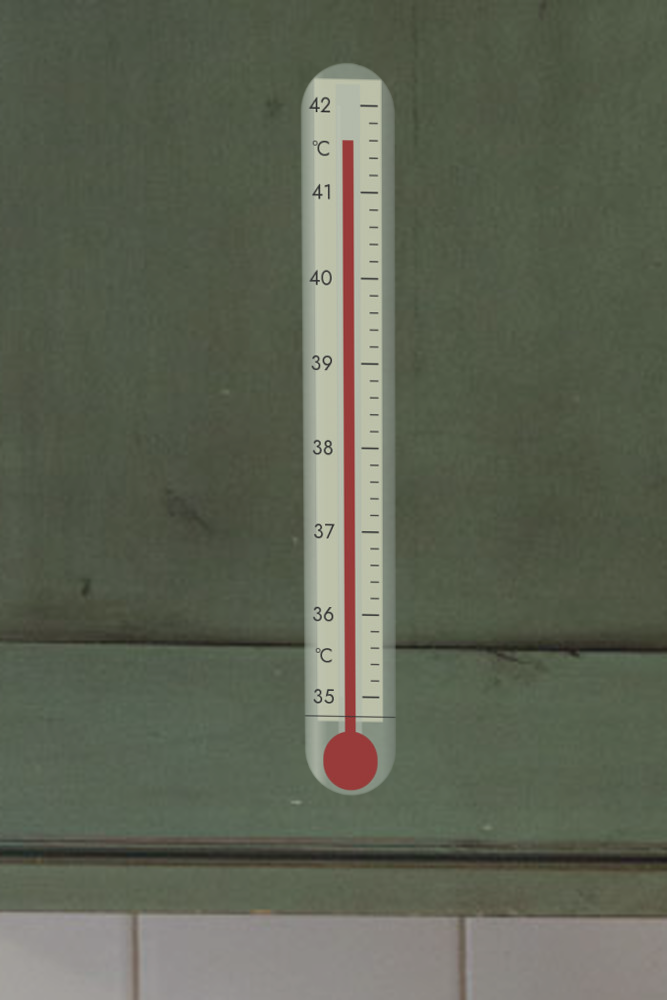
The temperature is 41.6 °C
